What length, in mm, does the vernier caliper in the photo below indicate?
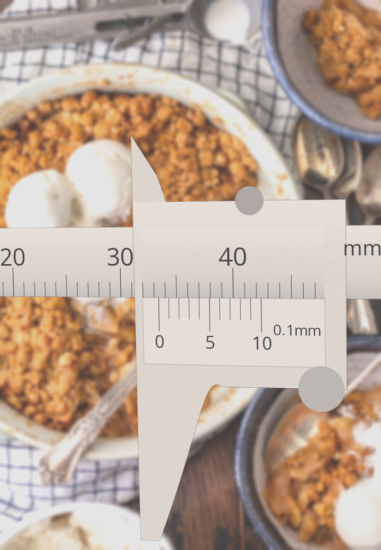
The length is 33.4 mm
